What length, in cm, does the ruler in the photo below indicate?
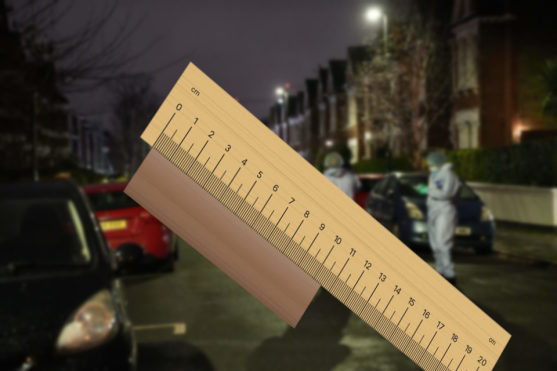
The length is 10.5 cm
